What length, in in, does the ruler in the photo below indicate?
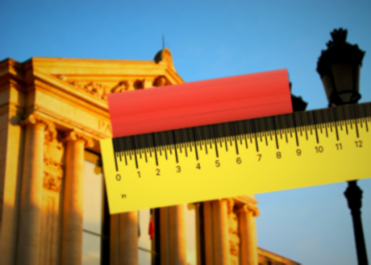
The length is 9 in
